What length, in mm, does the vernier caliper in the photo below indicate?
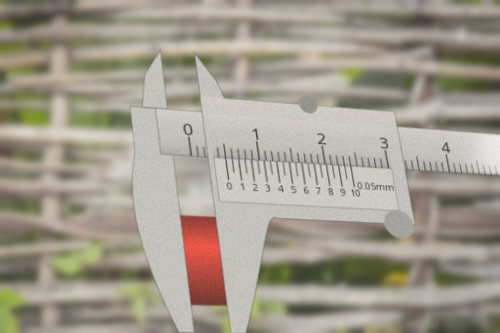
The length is 5.0 mm
